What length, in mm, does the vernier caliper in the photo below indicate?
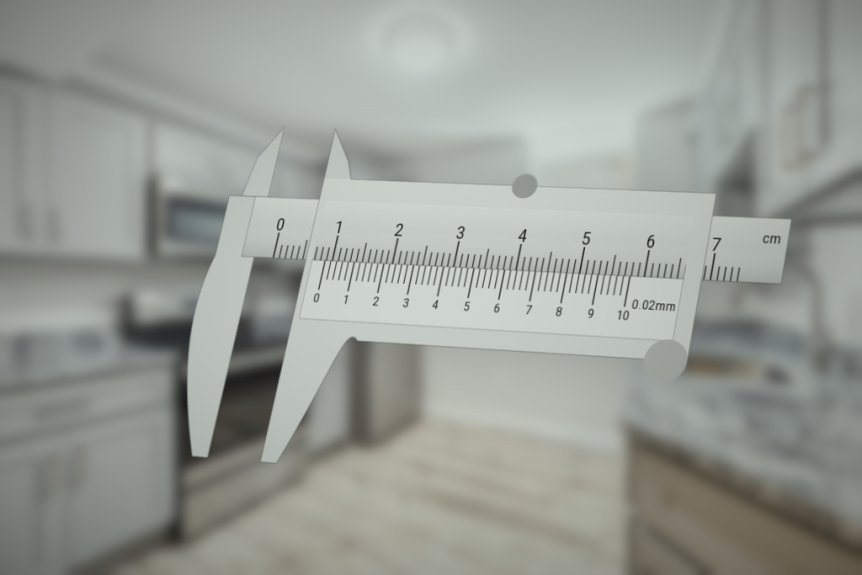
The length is 8.8 mm
